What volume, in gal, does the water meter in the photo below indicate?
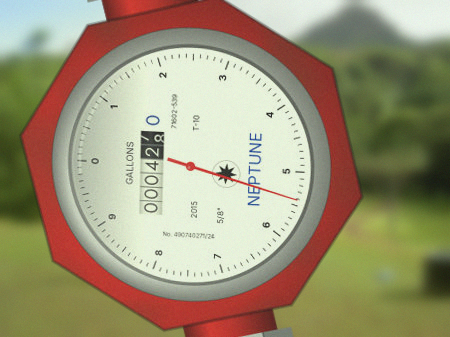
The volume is 4275.4 gal
